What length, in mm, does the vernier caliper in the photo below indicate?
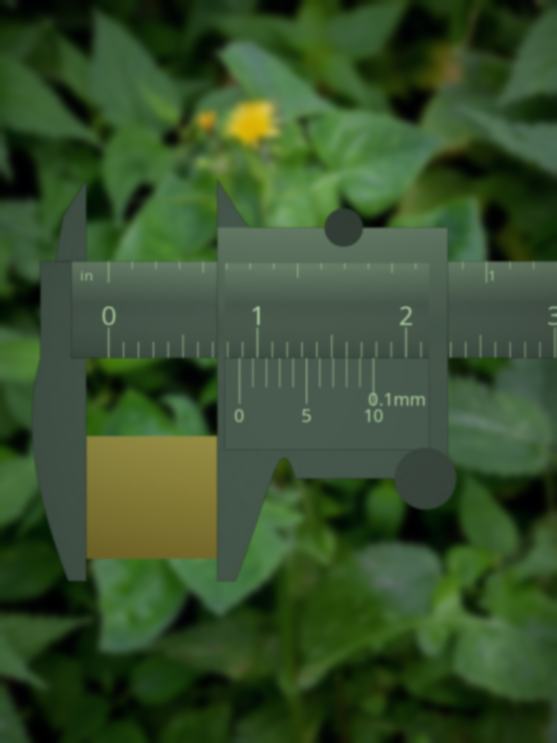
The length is 8.8 mm
